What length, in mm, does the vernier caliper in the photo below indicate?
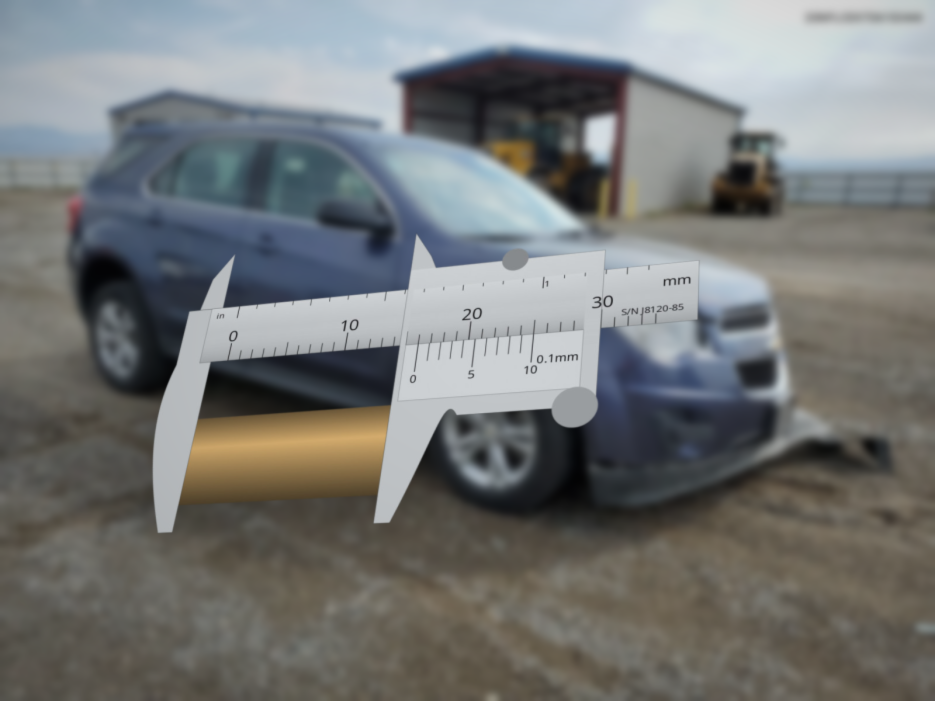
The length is 16.0 mm
